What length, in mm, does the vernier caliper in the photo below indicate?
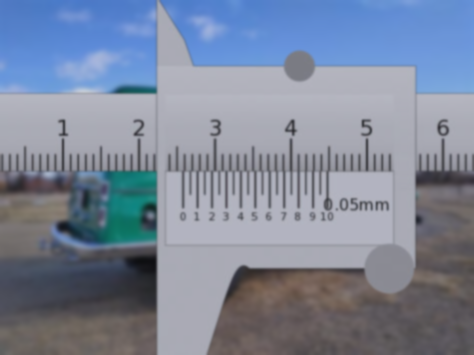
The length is 25.8 mm
